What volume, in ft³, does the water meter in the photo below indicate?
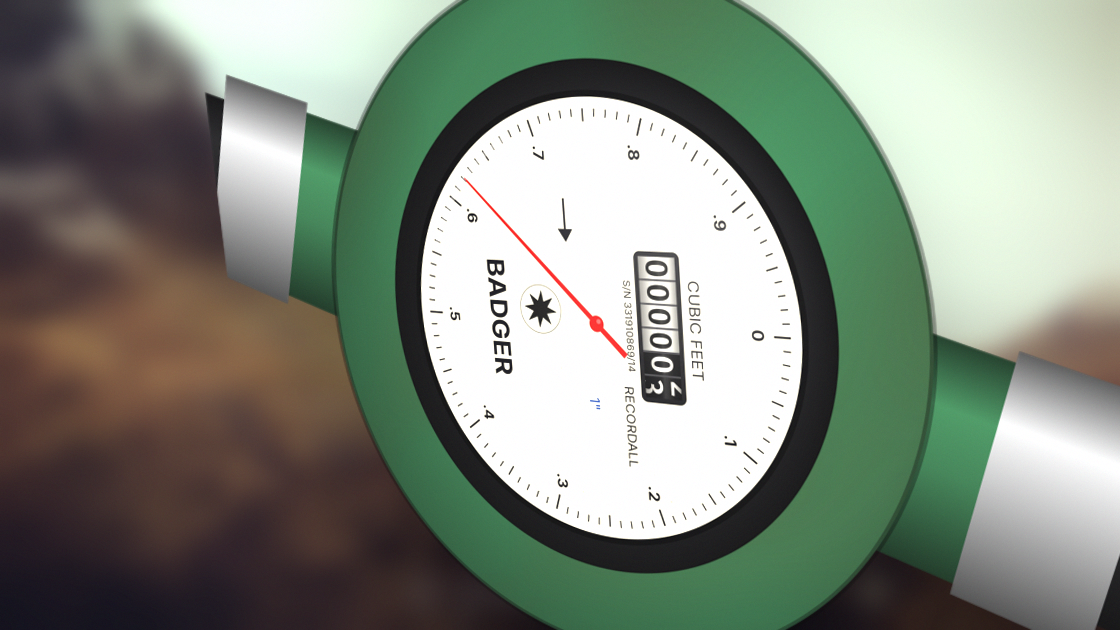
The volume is 2.62 ft³
